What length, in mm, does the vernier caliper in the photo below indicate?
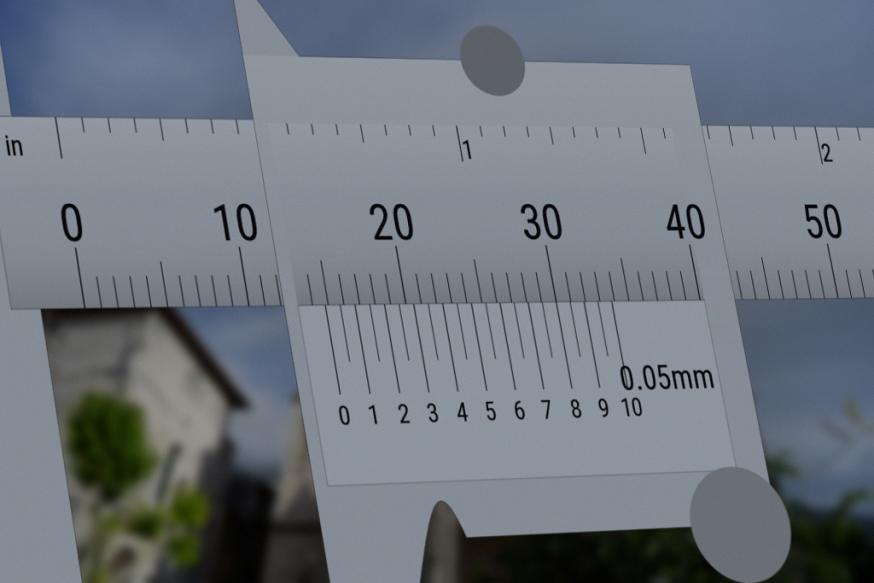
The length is 14.8 mm
